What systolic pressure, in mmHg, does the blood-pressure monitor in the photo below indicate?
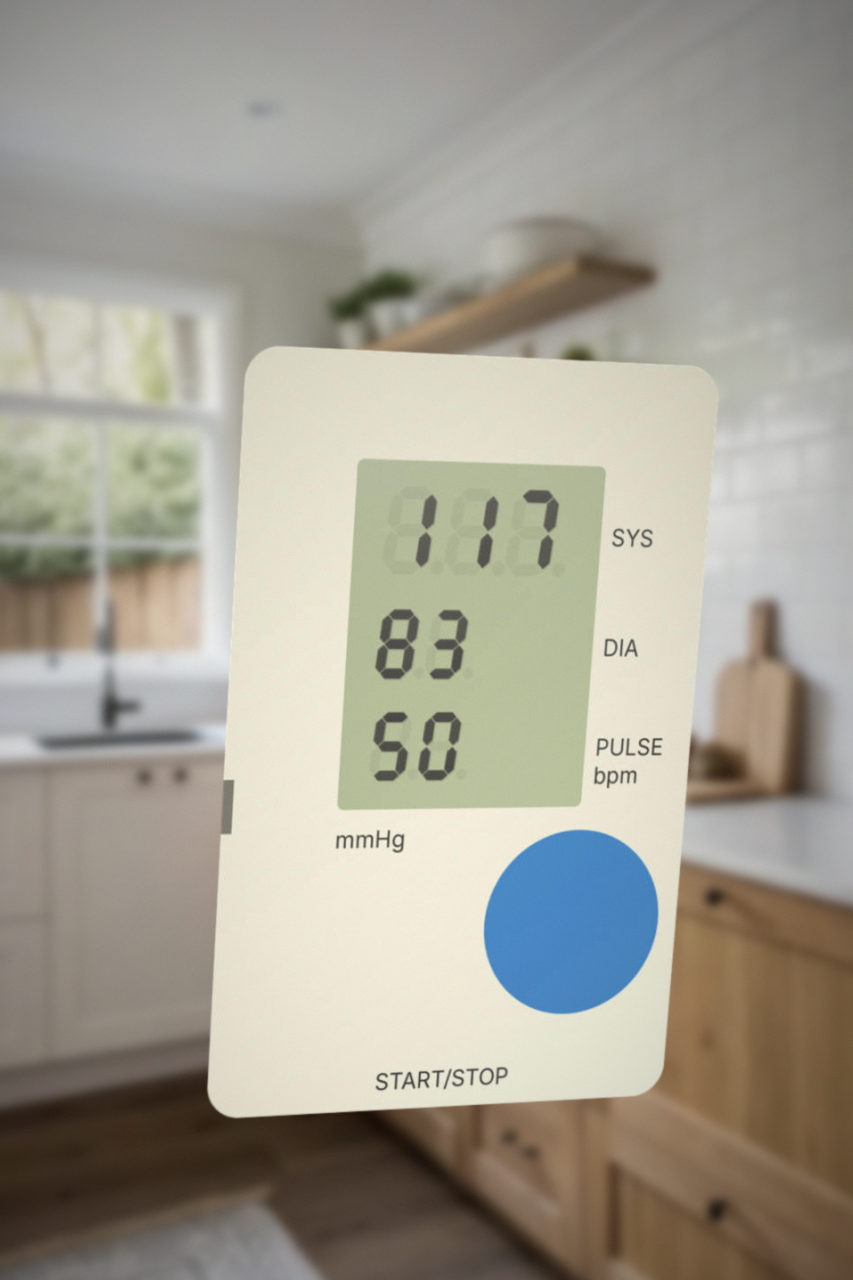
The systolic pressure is 117 mmHg
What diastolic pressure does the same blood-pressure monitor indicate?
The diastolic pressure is 83 mmHg
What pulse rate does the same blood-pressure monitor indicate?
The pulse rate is 50 bpm
